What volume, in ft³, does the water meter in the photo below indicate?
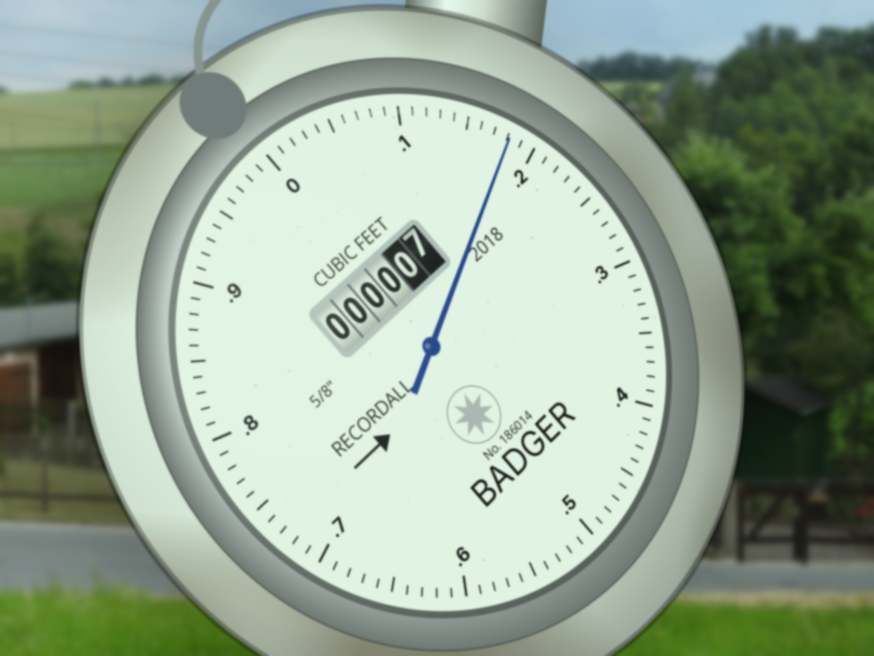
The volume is 7.18 ft³
